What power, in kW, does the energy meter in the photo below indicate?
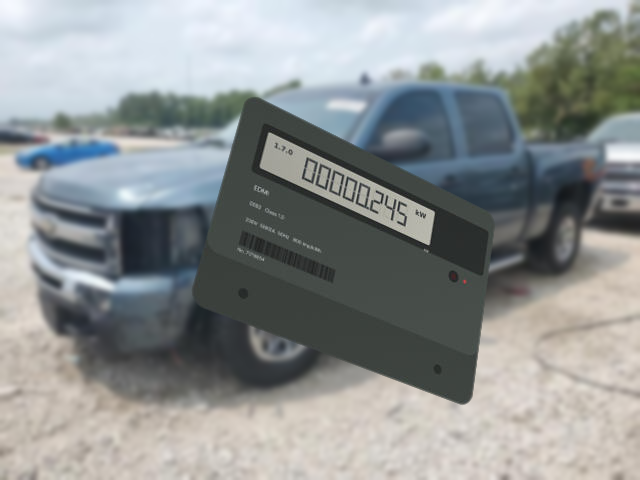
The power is 0.245 kW
